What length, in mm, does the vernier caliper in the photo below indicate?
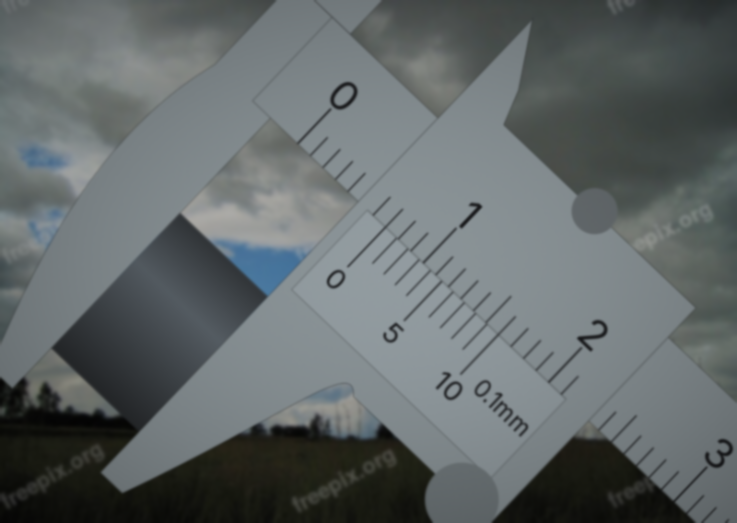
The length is 7.0 mm
